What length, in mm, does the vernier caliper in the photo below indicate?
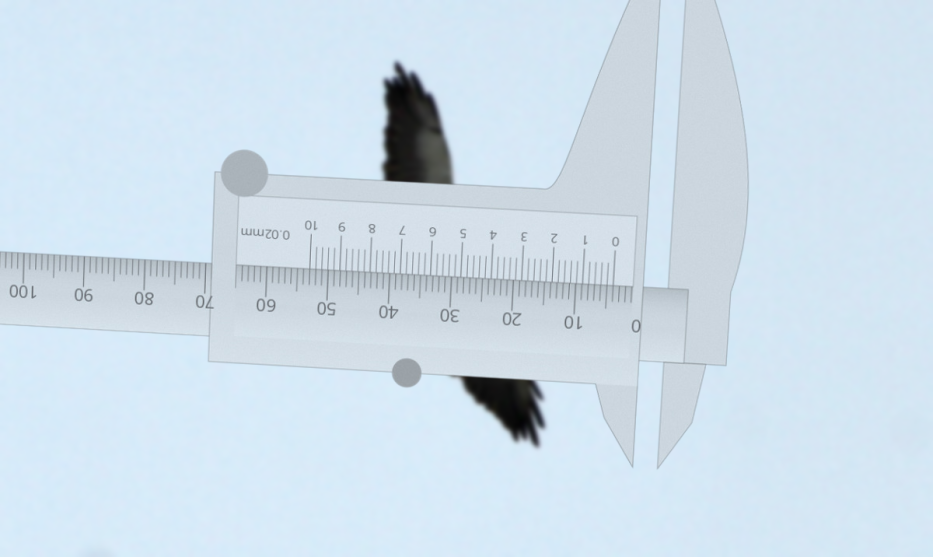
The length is 4.0 mm
